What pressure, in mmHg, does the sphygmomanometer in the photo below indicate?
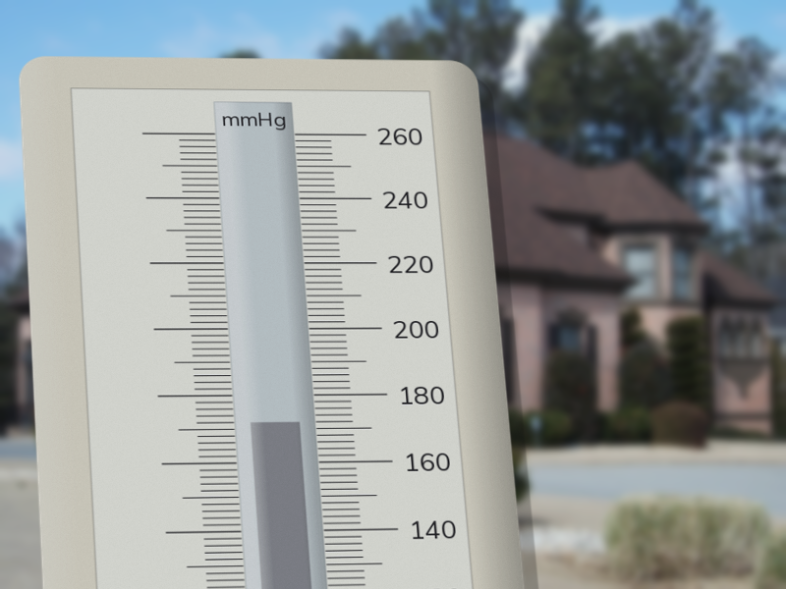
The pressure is 172 mmHg
